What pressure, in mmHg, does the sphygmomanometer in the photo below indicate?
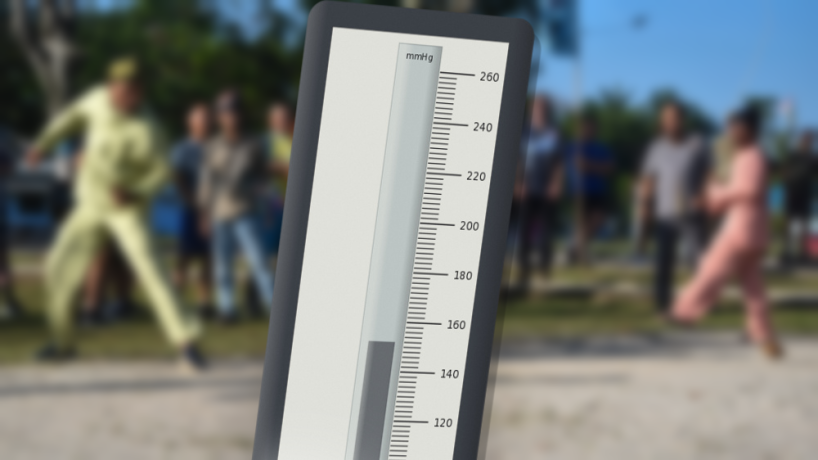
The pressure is 152 mmHg
